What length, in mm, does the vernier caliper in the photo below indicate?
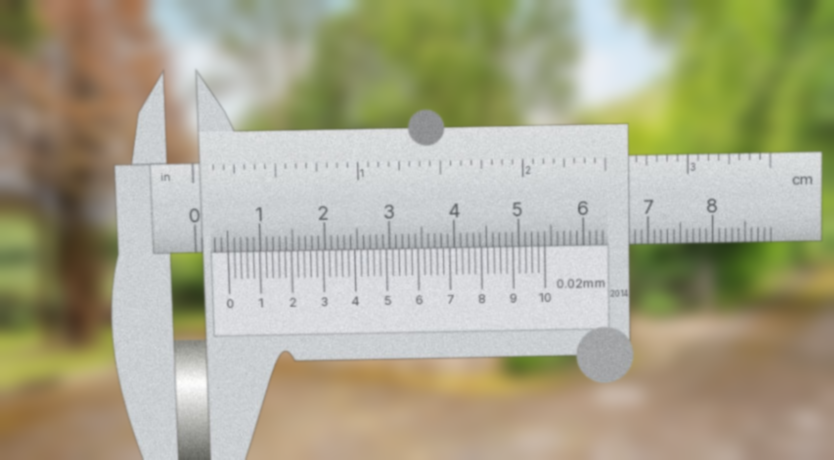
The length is 5.0 mm
